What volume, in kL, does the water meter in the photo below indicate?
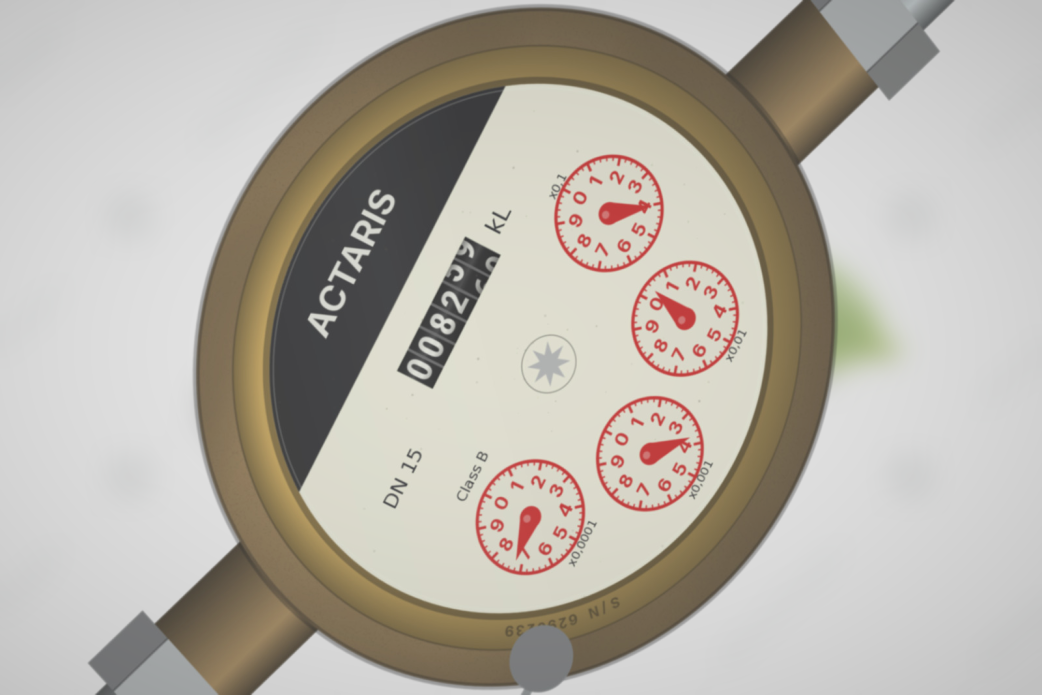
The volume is 8259.4037 kL
